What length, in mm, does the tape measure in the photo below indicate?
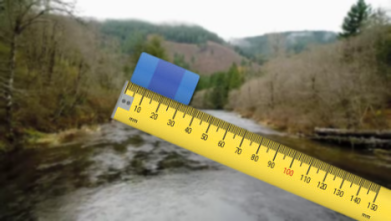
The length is 35 mm
